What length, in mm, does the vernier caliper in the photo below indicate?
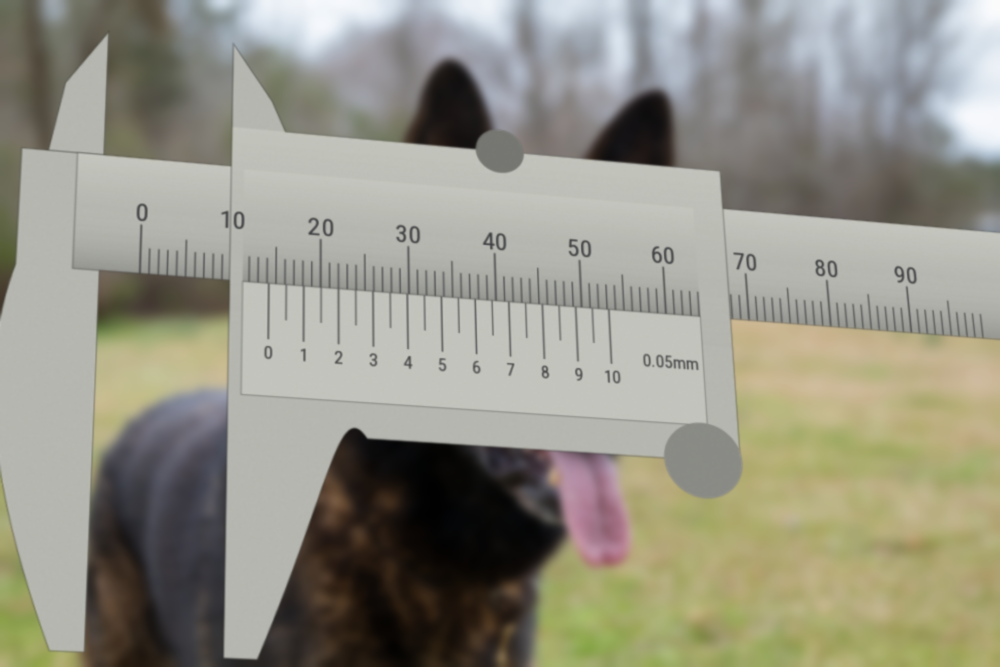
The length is 14.2 mm
